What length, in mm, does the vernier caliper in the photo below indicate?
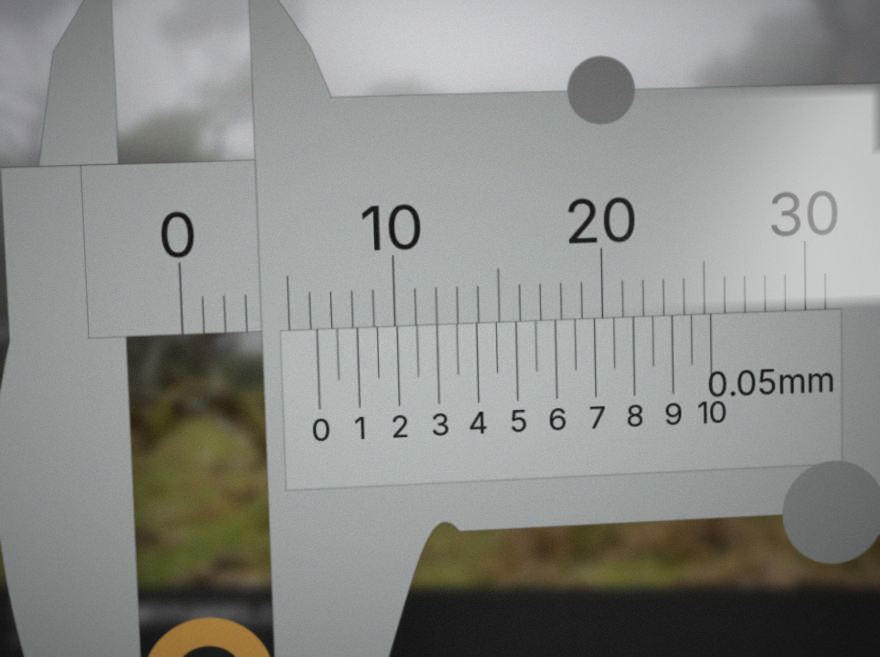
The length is 6.3 mm
